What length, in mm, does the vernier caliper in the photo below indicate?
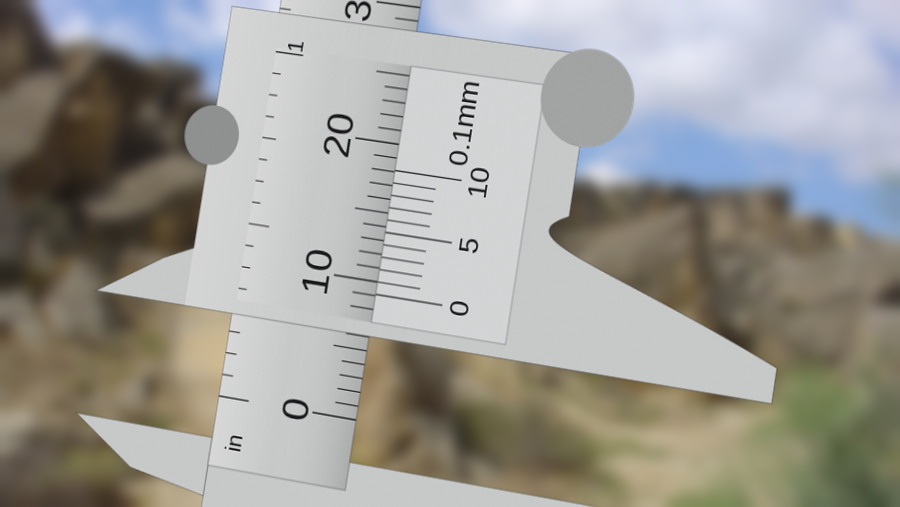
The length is 9.1 mm
